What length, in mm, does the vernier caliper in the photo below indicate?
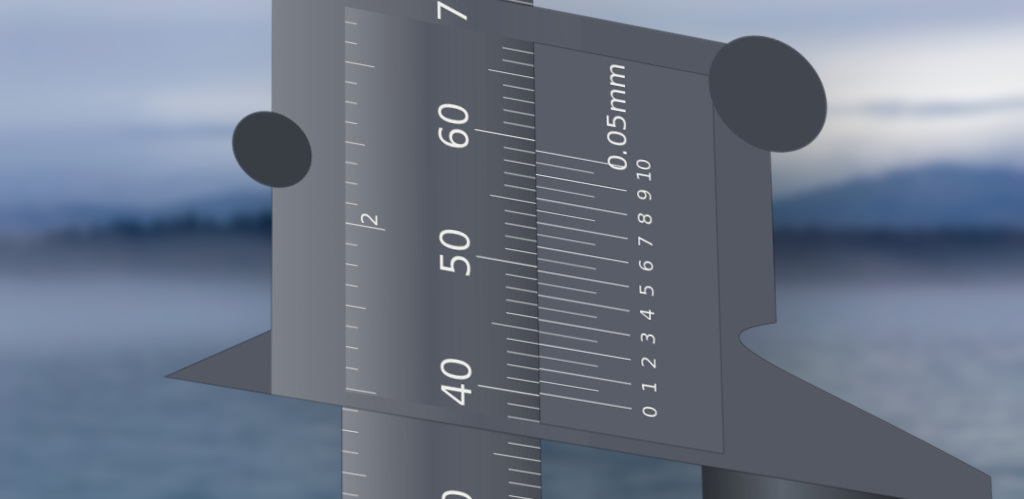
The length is 40.2 mm
